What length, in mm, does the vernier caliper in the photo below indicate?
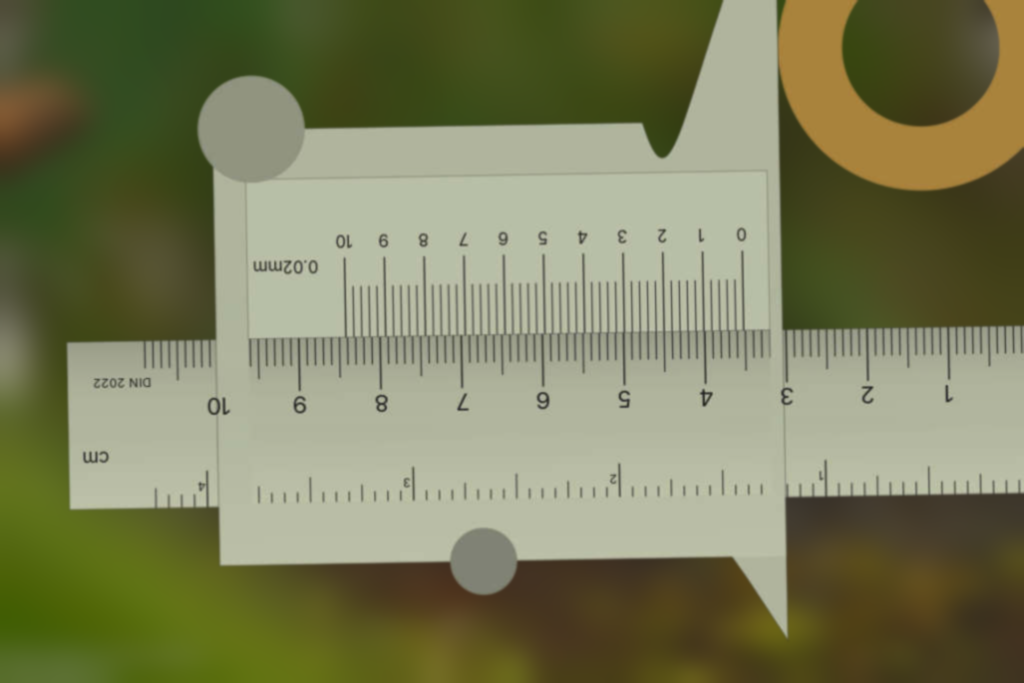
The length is 35.2 mm
